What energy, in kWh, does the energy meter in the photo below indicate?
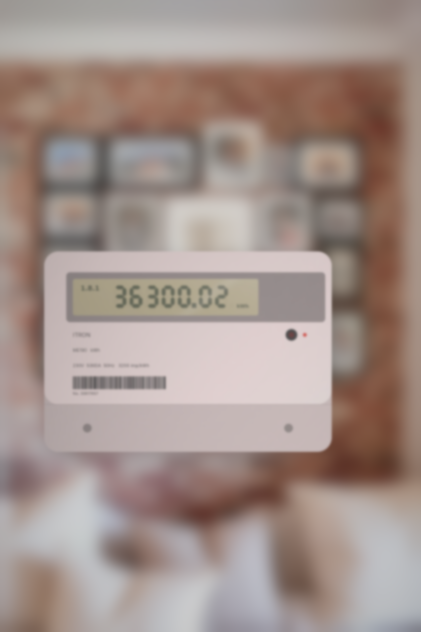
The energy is 36300.02 kWh
